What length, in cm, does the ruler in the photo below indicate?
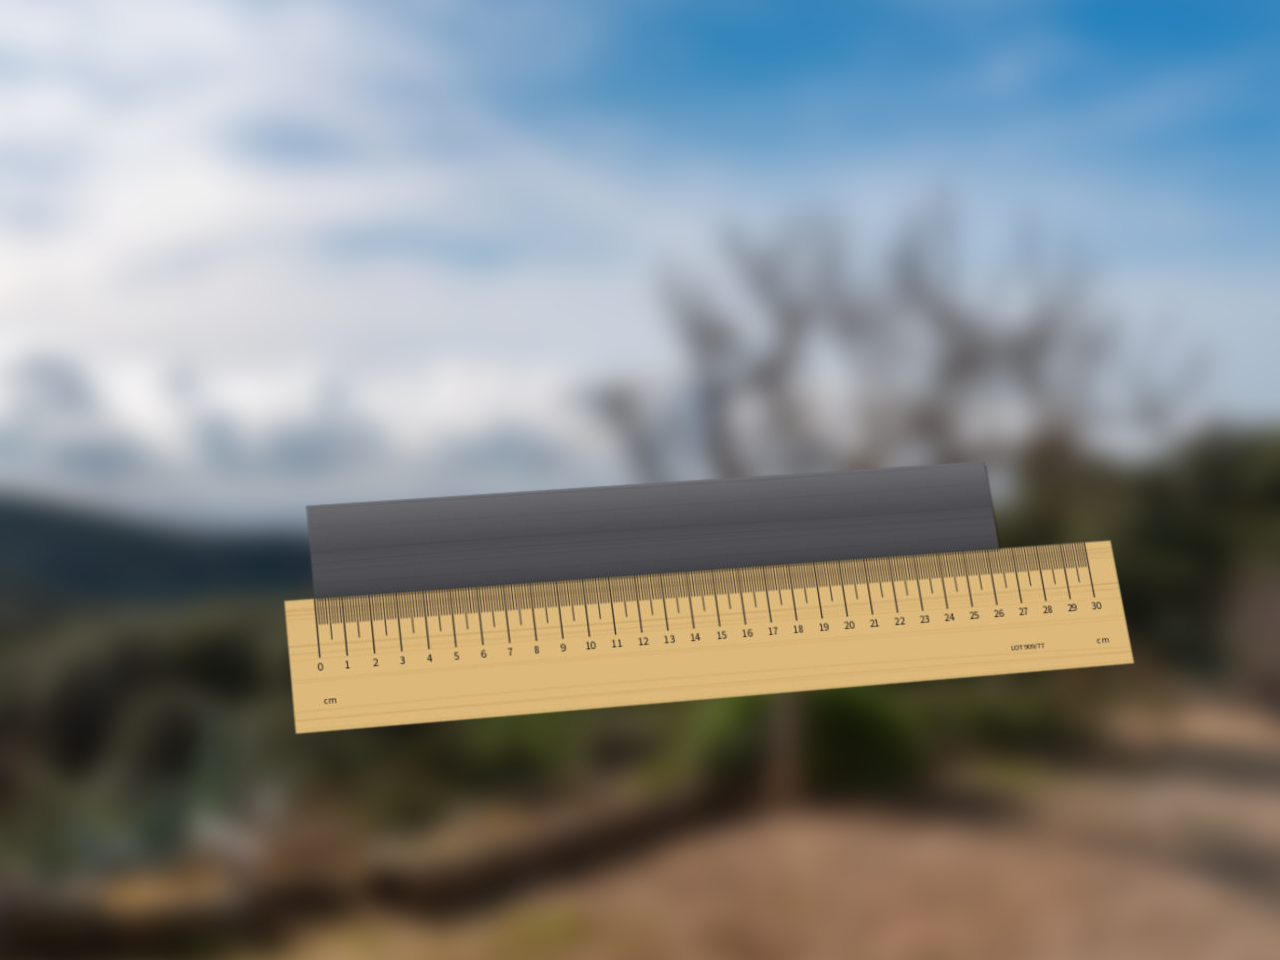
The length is 26.5 cm
